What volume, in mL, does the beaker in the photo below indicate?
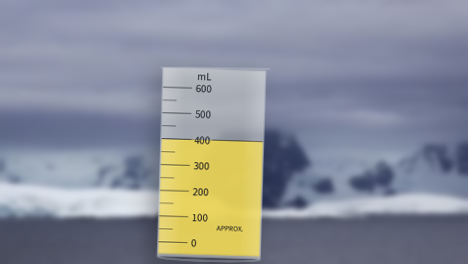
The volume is 400 mL
